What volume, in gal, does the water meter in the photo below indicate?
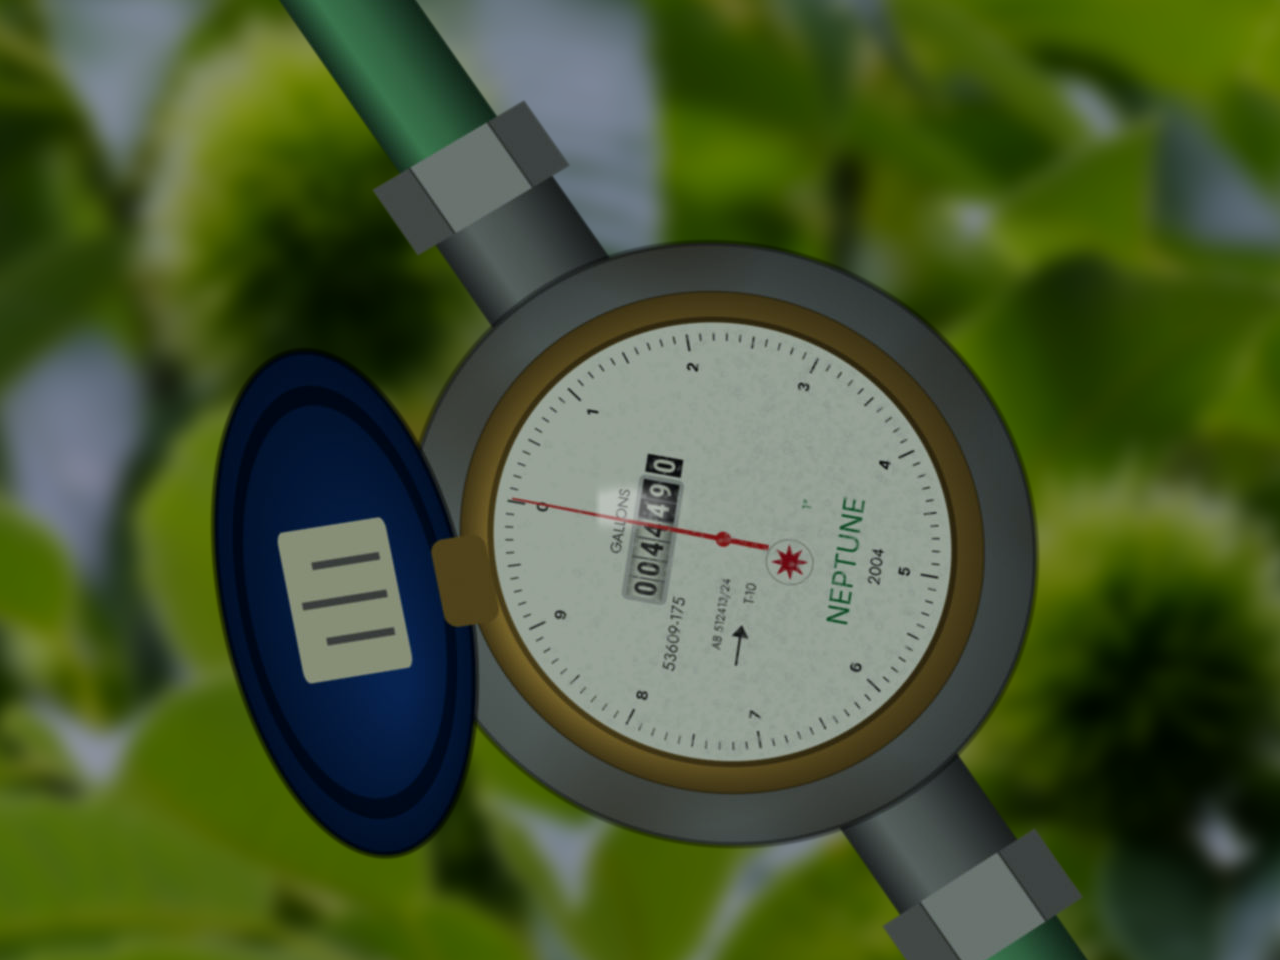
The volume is 44490.0 gal
